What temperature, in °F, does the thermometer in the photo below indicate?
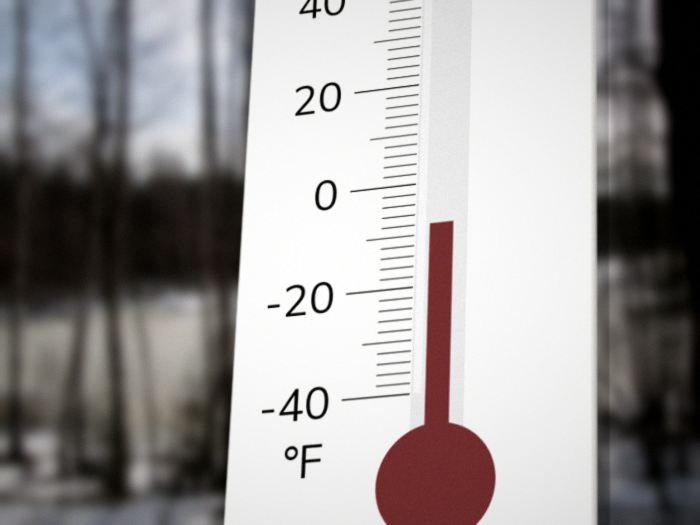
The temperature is -8 °F
